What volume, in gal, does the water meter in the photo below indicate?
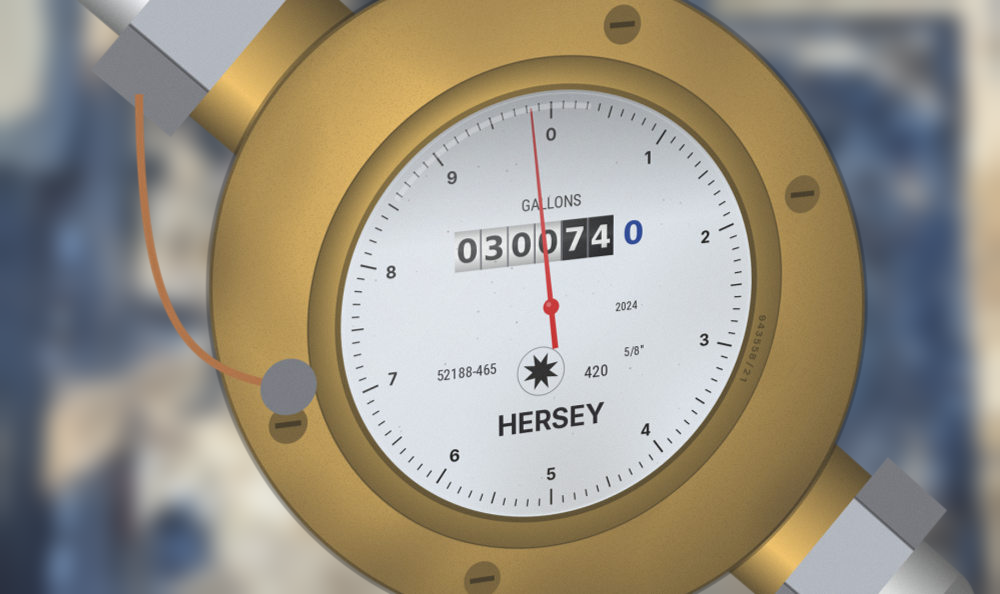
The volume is 300739.8 gal
